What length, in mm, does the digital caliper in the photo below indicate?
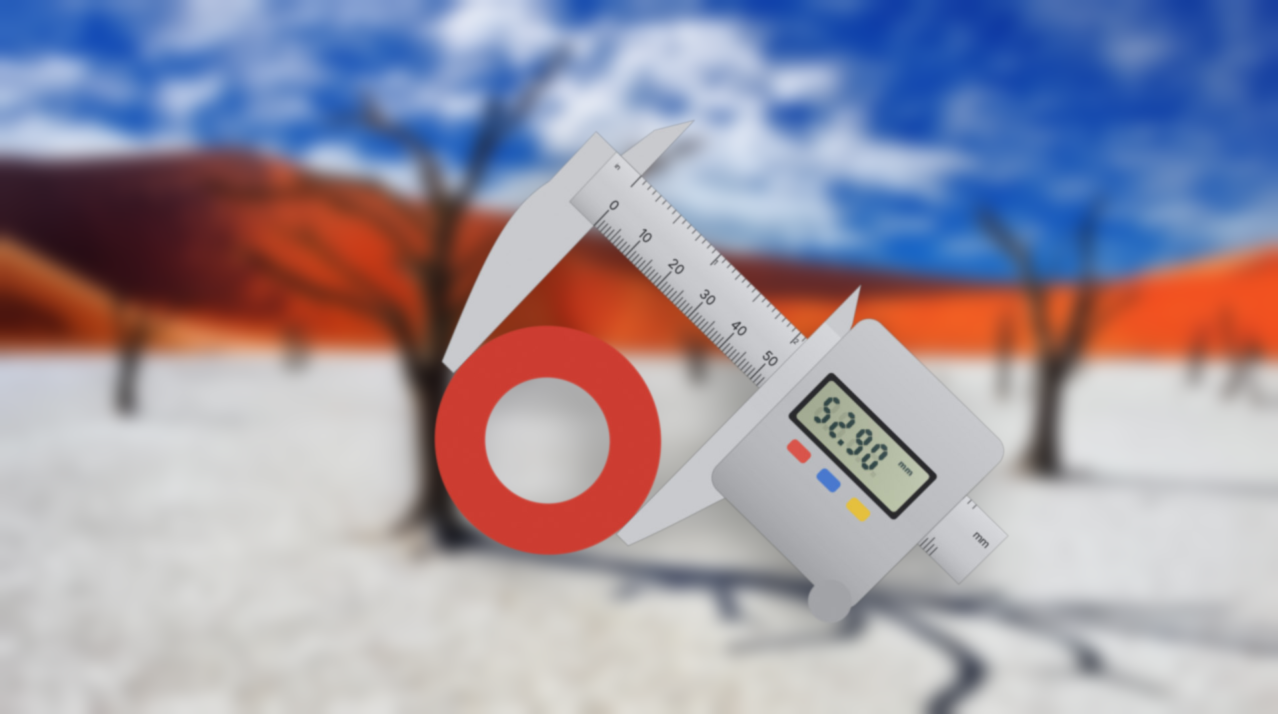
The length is 52.90 mm
